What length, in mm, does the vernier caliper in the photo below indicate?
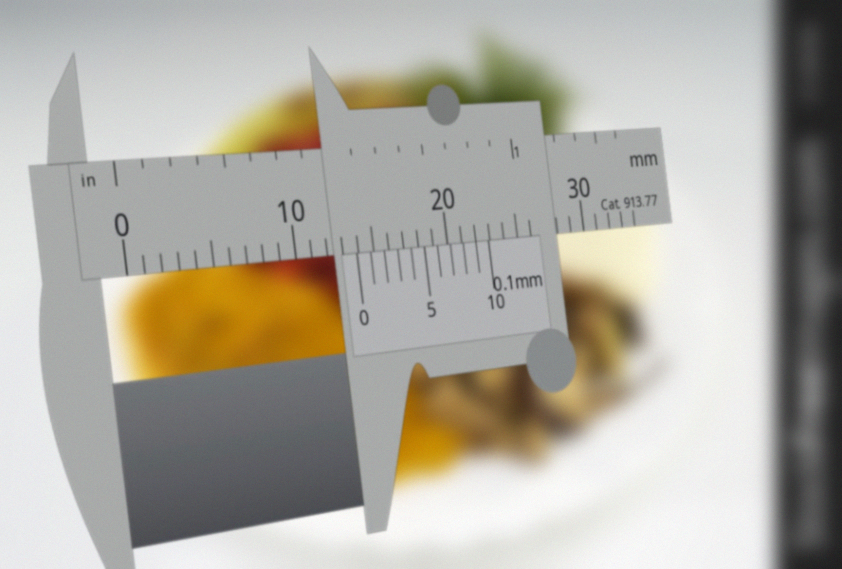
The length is 13.9 mm
